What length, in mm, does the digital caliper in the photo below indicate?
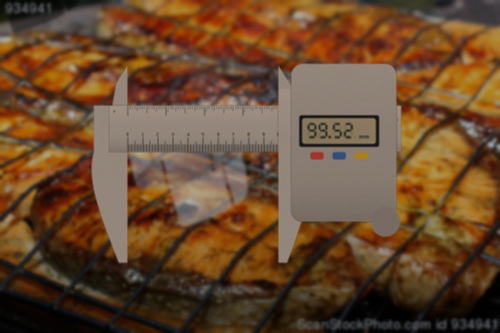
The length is 99.52 mm
